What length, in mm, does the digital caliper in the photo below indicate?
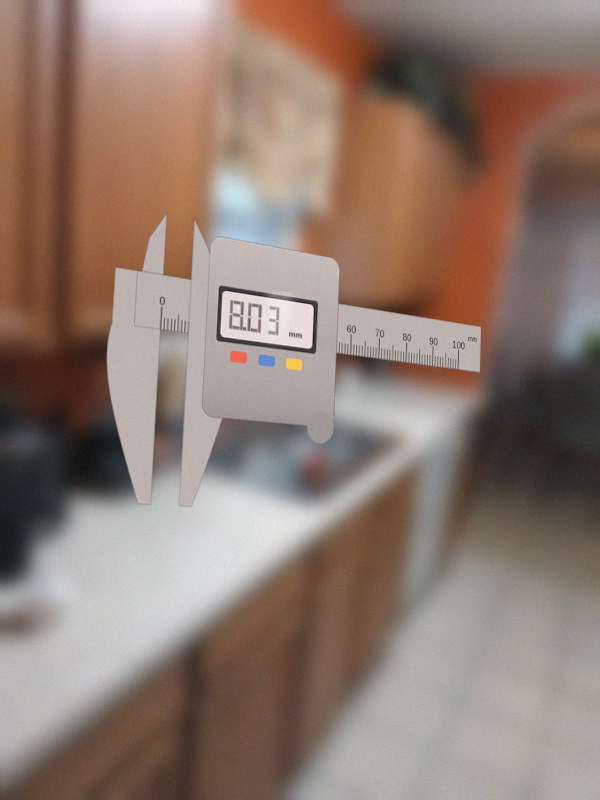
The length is 8.03 mm
